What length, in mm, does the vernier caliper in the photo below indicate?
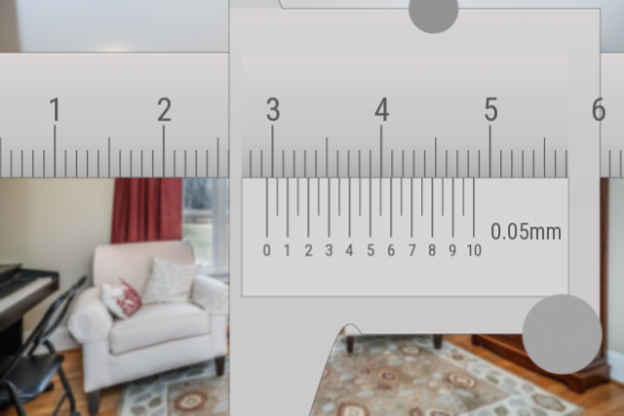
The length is 29.5 mm
